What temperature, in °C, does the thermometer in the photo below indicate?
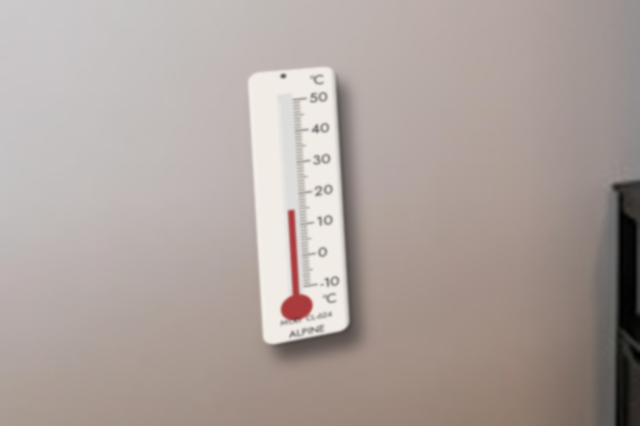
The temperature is 15 °C
